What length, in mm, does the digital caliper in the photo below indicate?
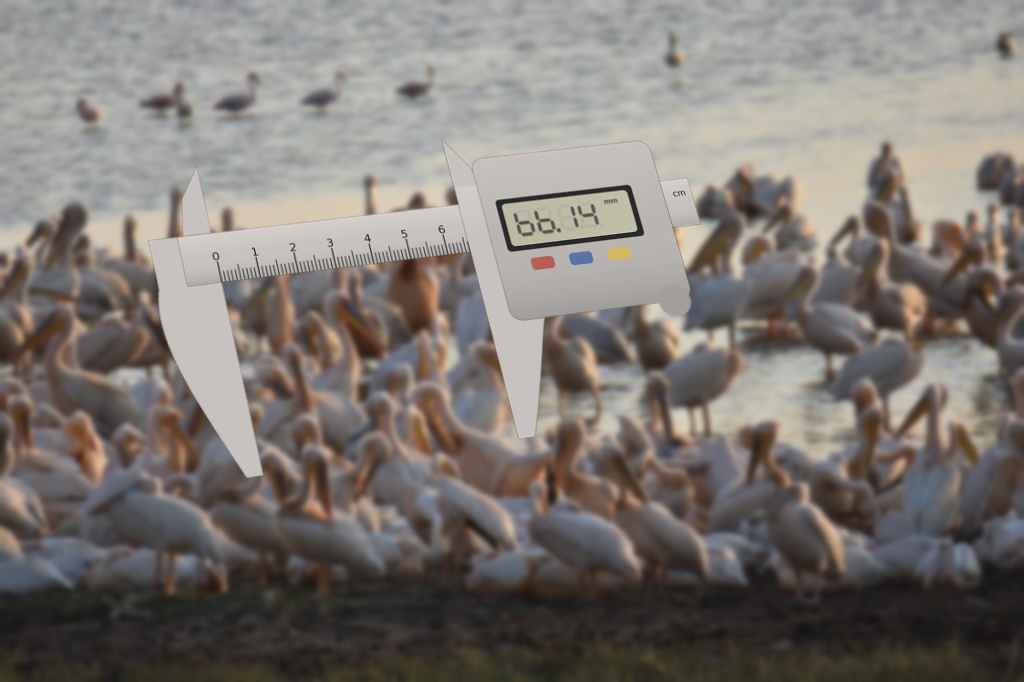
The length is 66.14 mm
